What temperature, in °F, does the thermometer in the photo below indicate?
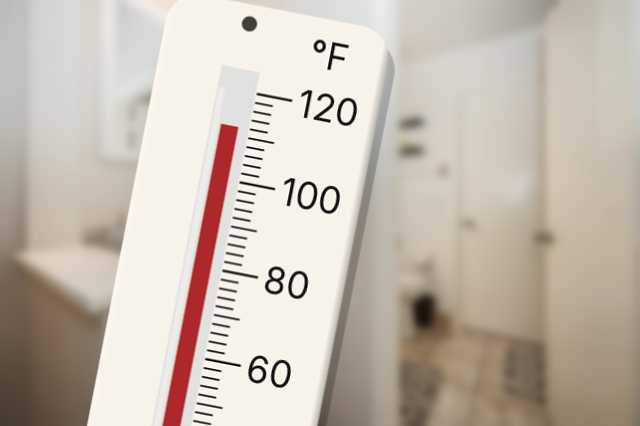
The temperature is 112 °F
